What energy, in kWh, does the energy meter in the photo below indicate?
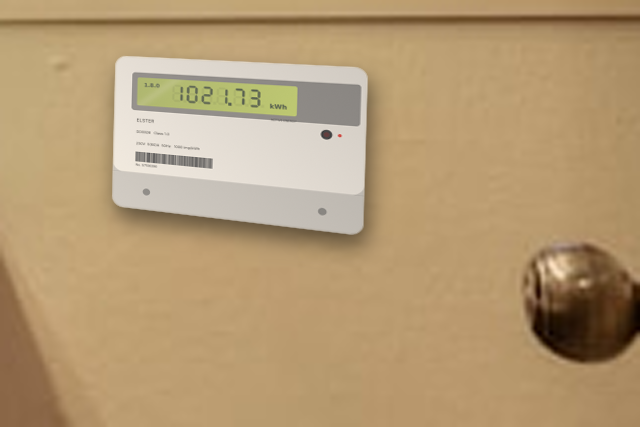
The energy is 1021.73 kWh
